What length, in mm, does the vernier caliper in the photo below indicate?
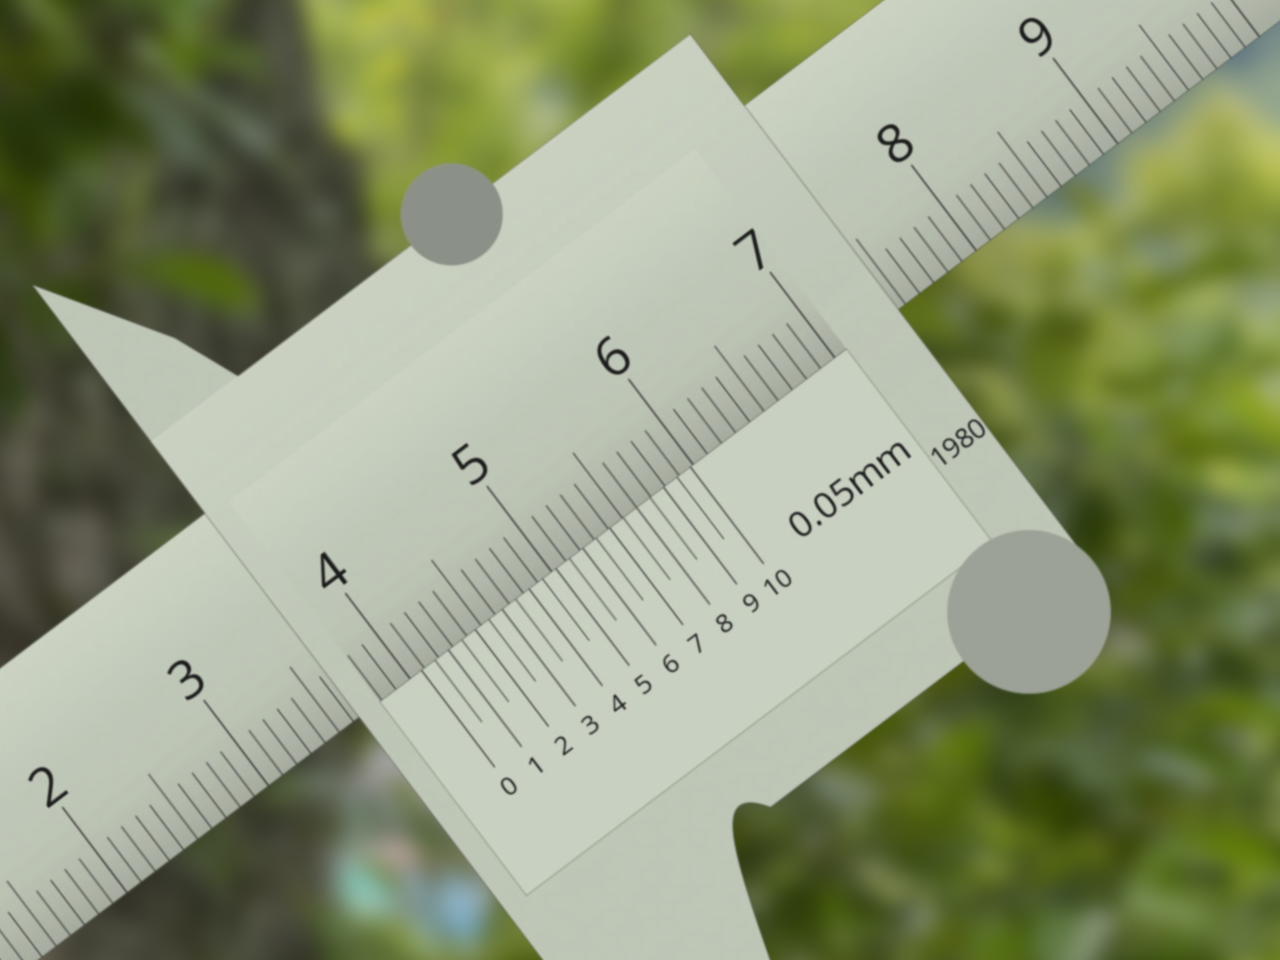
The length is 40.8 mm
